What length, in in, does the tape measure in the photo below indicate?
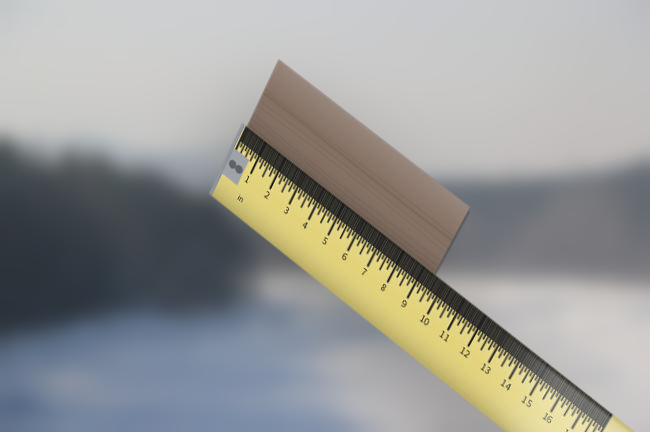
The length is 9.5 in
